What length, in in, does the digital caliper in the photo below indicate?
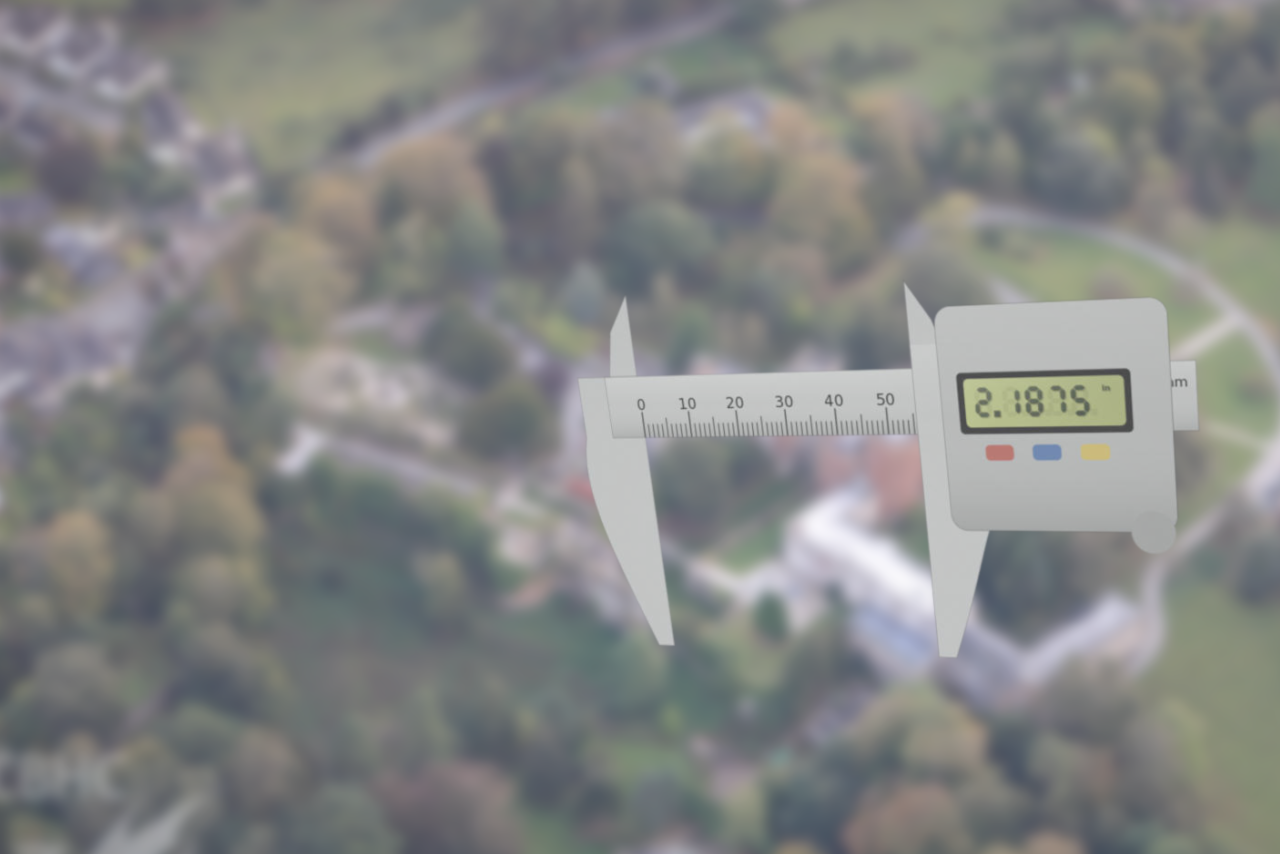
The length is 2.1875 in
